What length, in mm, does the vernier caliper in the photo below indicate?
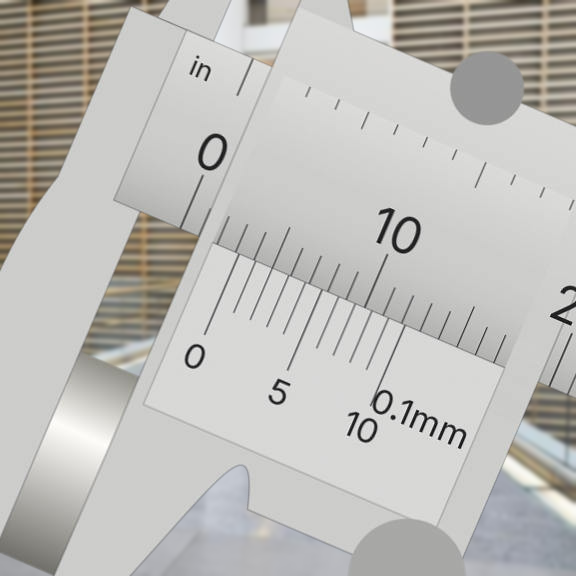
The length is 3.2 mm
